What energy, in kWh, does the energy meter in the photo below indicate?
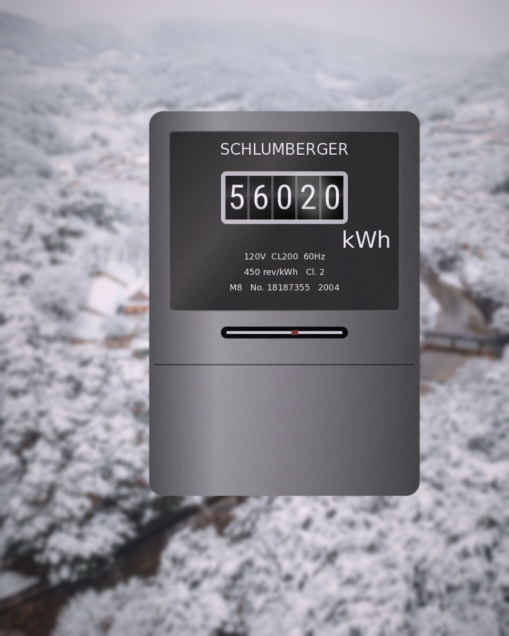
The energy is 56020 kWh
